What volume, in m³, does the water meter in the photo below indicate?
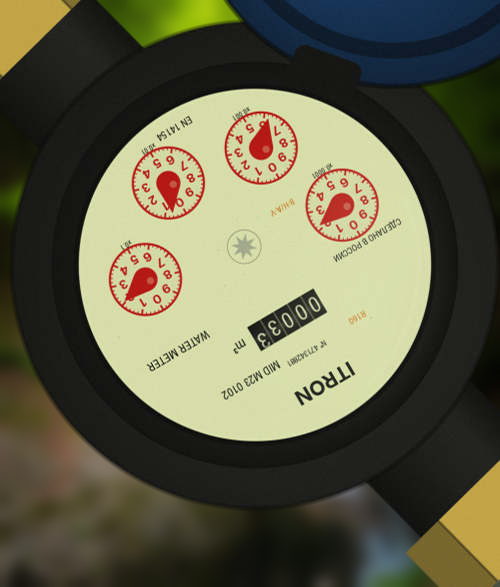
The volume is 33.2062 m³
